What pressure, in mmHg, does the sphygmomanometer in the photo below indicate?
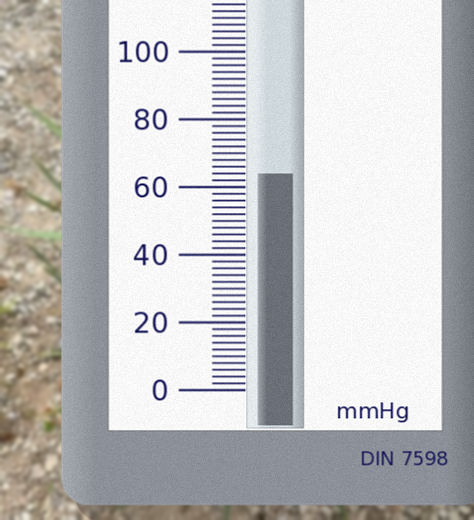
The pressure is 64 mmHg
